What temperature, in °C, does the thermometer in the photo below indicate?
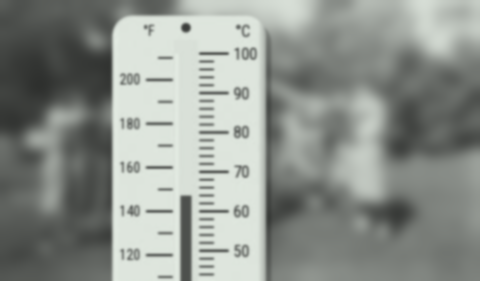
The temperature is 64 °C
